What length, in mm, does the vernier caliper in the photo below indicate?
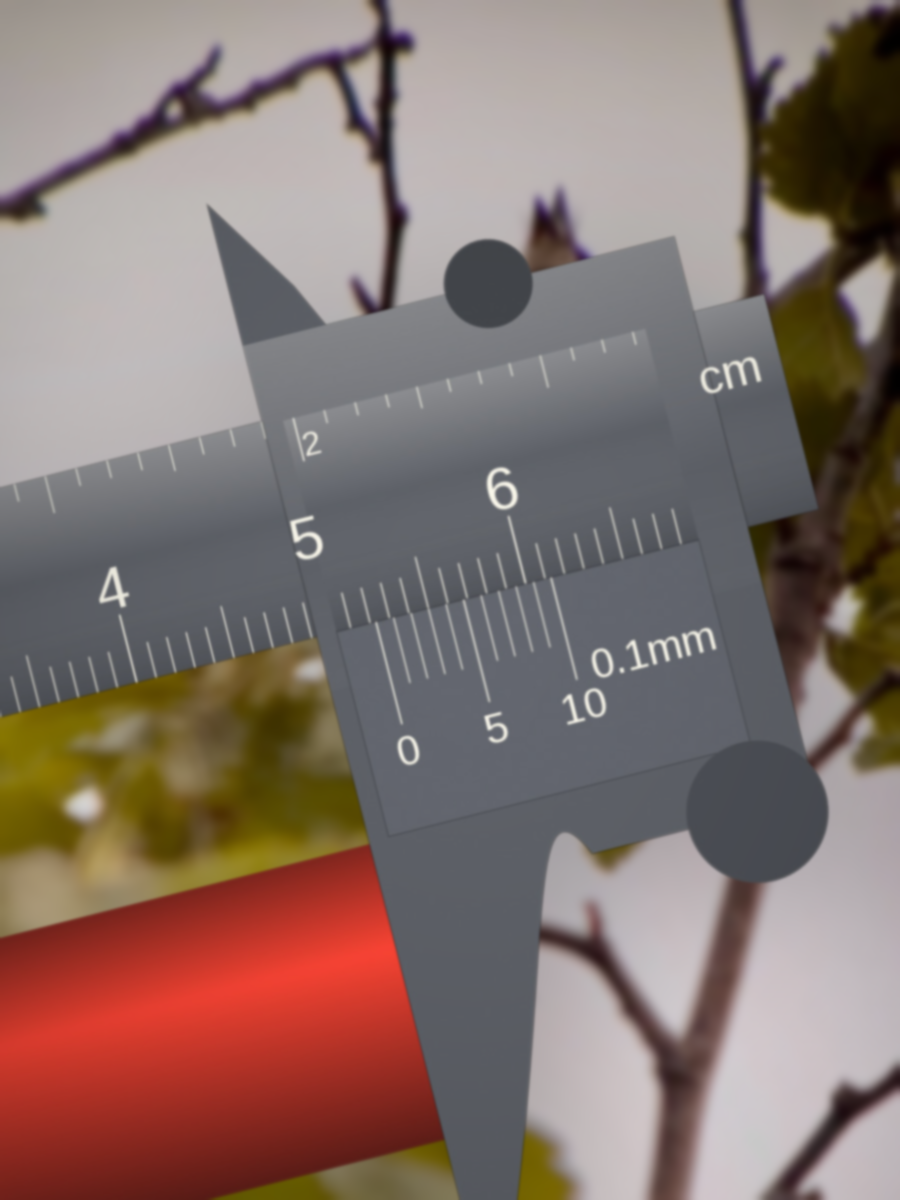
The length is 52.3 mm
